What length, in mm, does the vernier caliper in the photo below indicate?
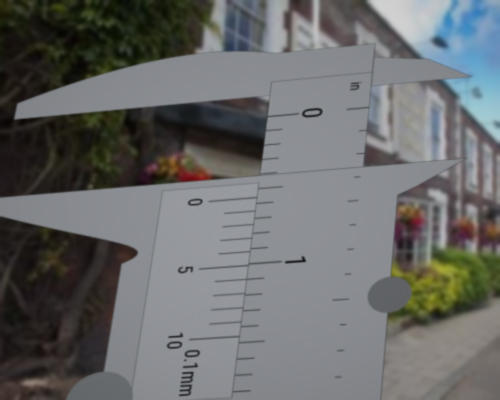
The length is 5.6 mm
